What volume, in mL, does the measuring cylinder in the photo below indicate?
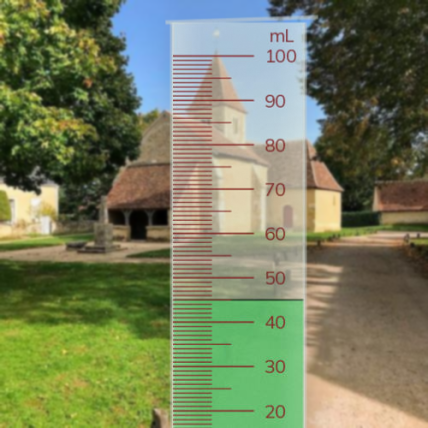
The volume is 45 mL
